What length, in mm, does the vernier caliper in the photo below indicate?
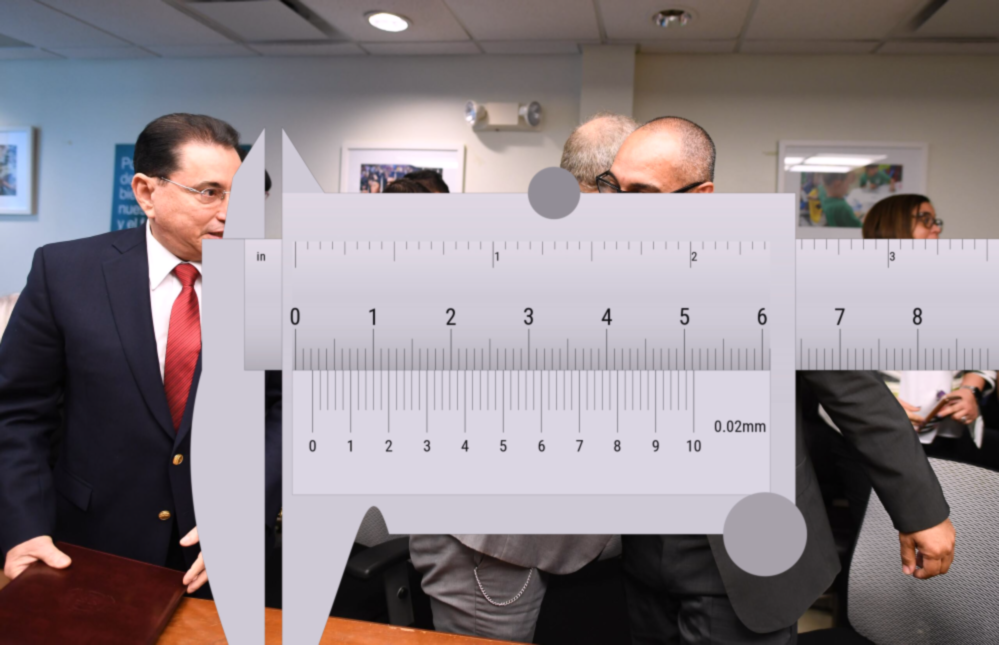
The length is 2.2 mm
